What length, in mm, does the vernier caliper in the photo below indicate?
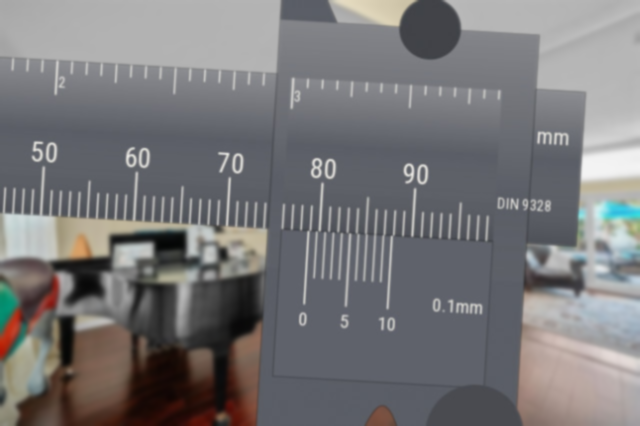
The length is 78.8 mm
